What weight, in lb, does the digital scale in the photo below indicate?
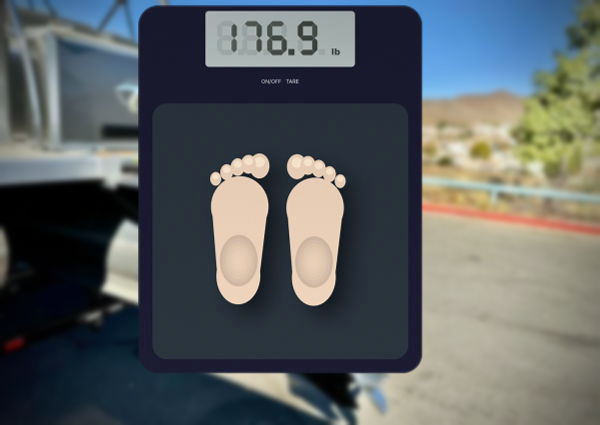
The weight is 176.9 lb
